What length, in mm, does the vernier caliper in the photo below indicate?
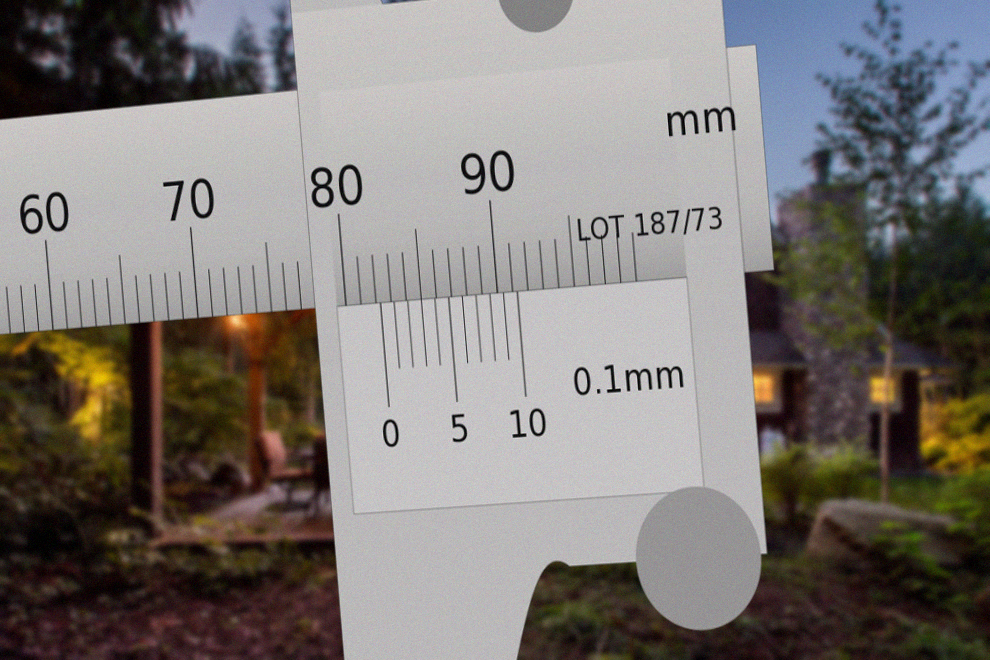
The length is 82.3 mm
